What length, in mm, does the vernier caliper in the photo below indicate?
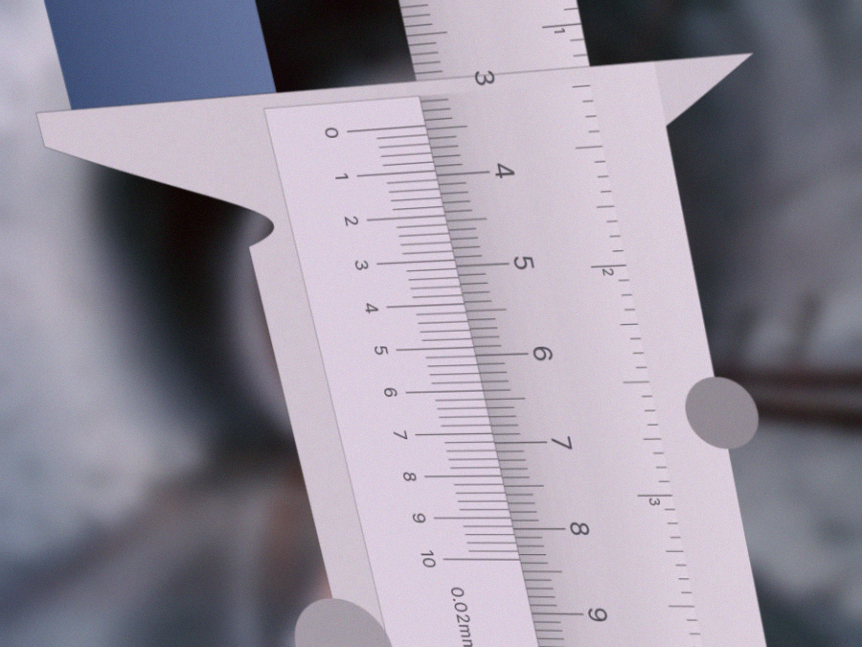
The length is 34.6 mm
